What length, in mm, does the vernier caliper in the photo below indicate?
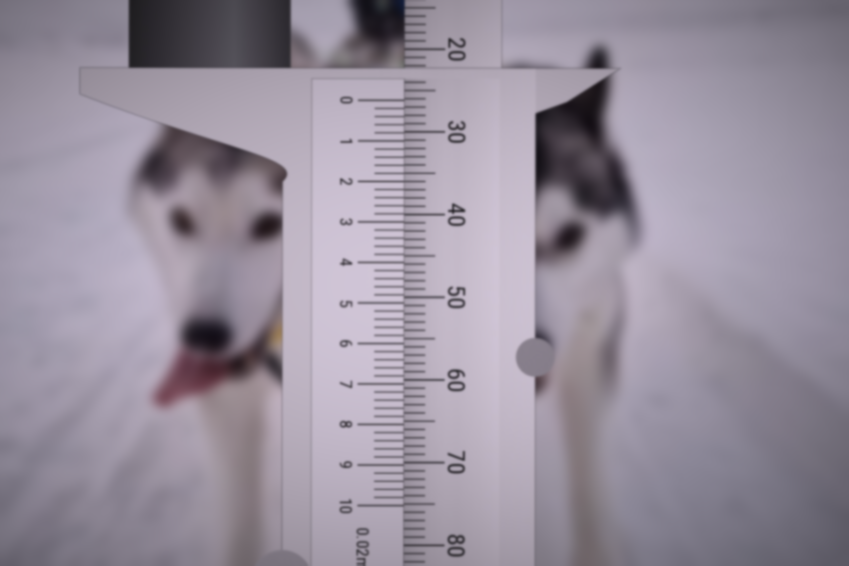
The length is 26.2 mm
